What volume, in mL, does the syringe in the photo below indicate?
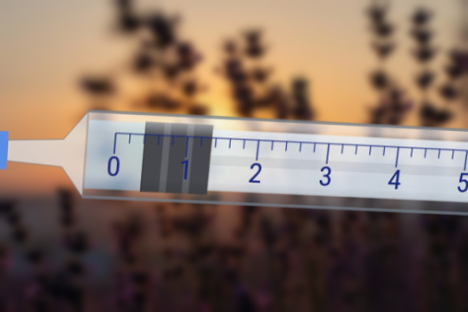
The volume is 0.4 mL
